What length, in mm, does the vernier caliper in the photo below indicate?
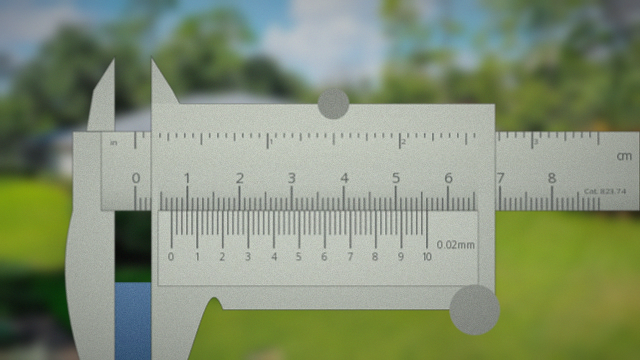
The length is 7.0 mm
